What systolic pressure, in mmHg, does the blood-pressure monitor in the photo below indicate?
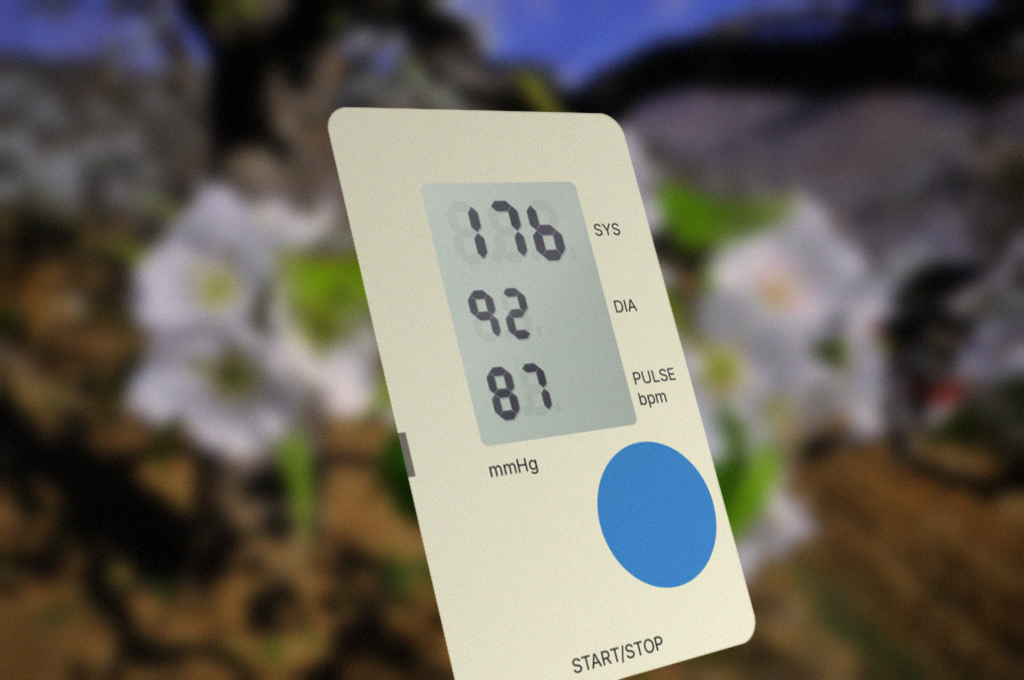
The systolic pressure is 176 mmHg
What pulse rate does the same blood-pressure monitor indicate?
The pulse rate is 87 bpm
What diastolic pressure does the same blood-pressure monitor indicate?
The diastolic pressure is 92 mmHg
